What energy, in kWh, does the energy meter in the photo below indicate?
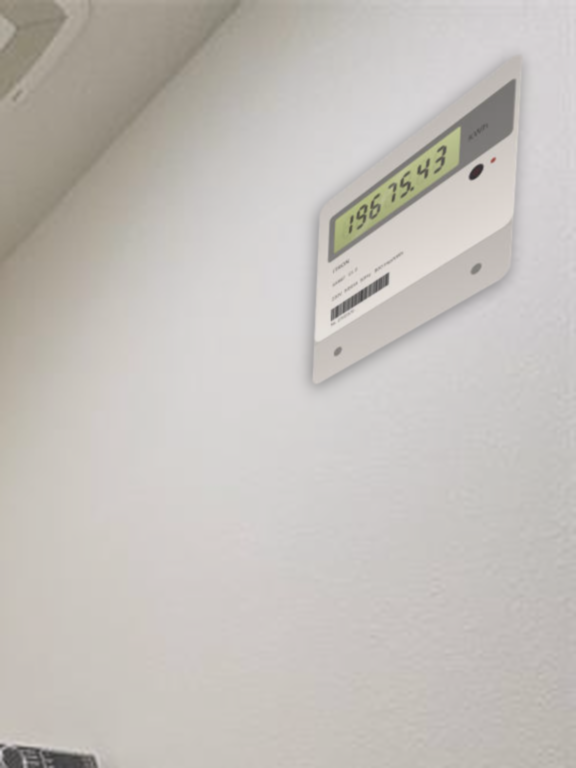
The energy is 19675.43 kWh
